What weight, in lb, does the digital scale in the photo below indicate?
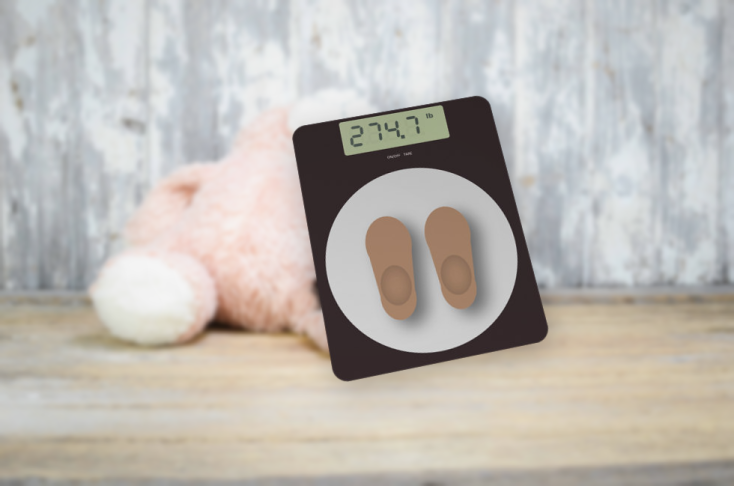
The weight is 274.7 lb
